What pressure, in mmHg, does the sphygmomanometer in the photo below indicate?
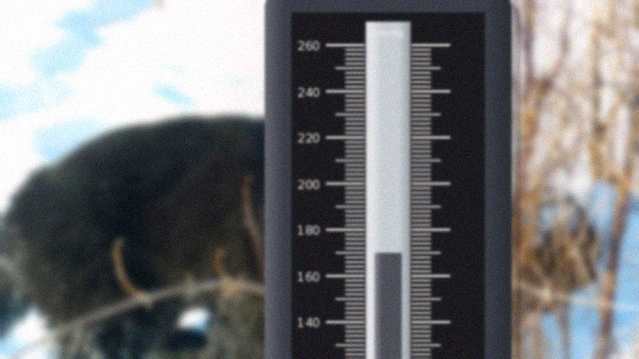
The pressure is 170 mmHg
